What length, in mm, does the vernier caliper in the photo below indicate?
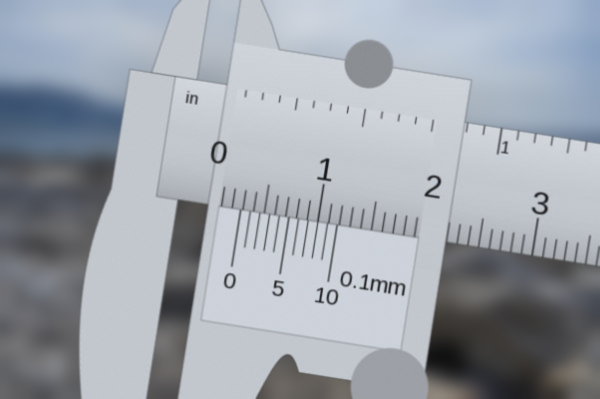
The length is 2.8 mm
